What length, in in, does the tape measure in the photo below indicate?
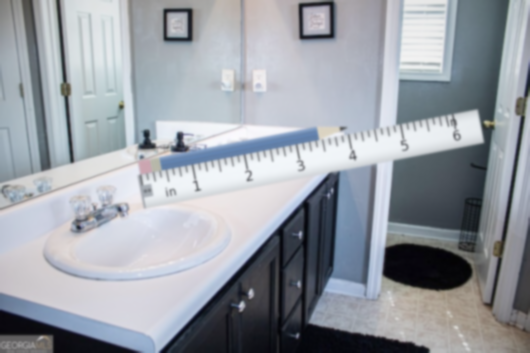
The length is 4 in
